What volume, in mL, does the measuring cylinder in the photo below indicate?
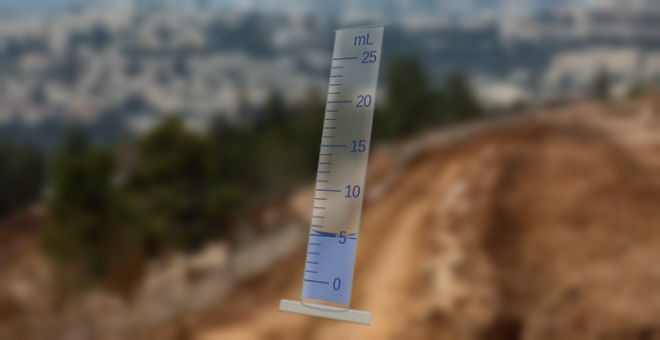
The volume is 5 mL
